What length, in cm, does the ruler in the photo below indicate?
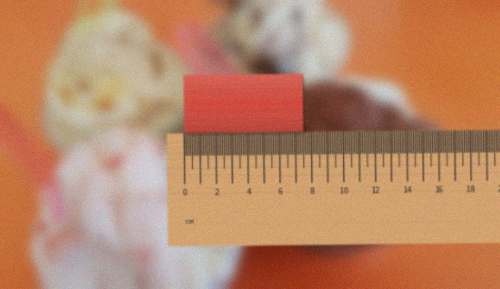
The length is 7.5 cm
